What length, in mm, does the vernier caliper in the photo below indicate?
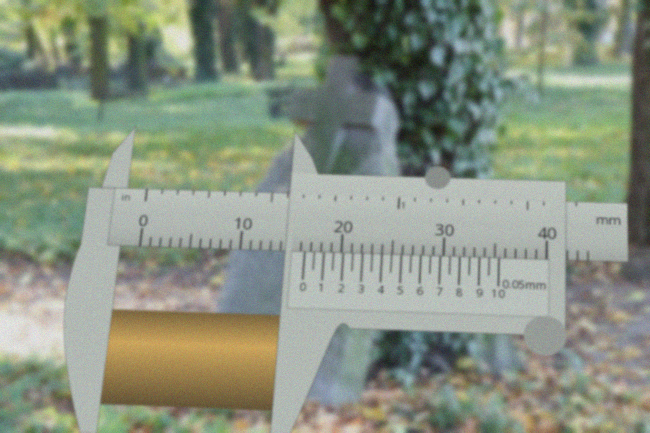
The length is 16.4 mm
